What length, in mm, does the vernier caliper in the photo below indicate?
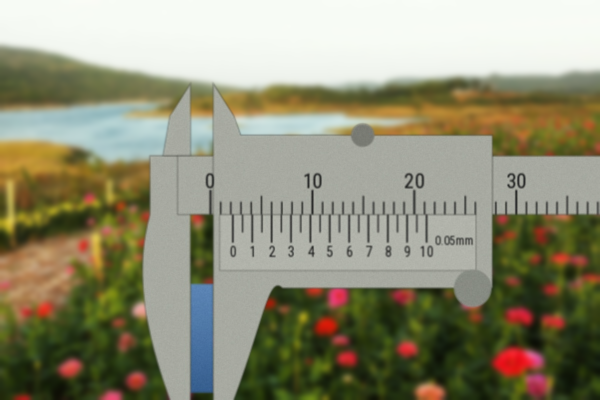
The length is 2.2 mm
